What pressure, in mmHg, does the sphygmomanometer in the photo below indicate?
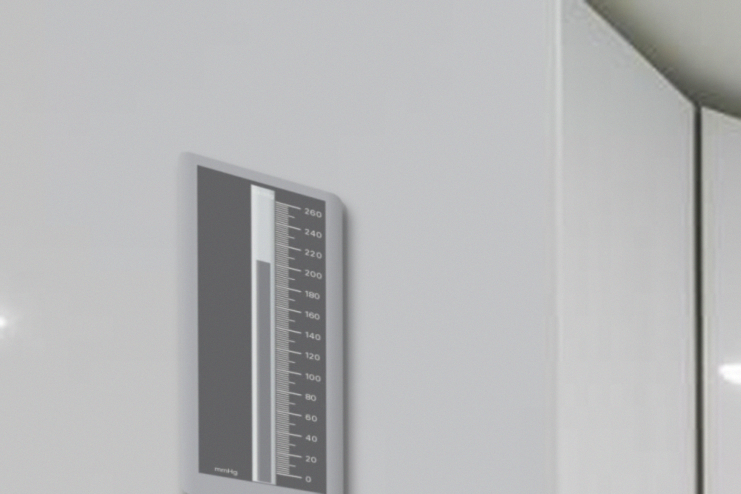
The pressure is 200 mmHg
